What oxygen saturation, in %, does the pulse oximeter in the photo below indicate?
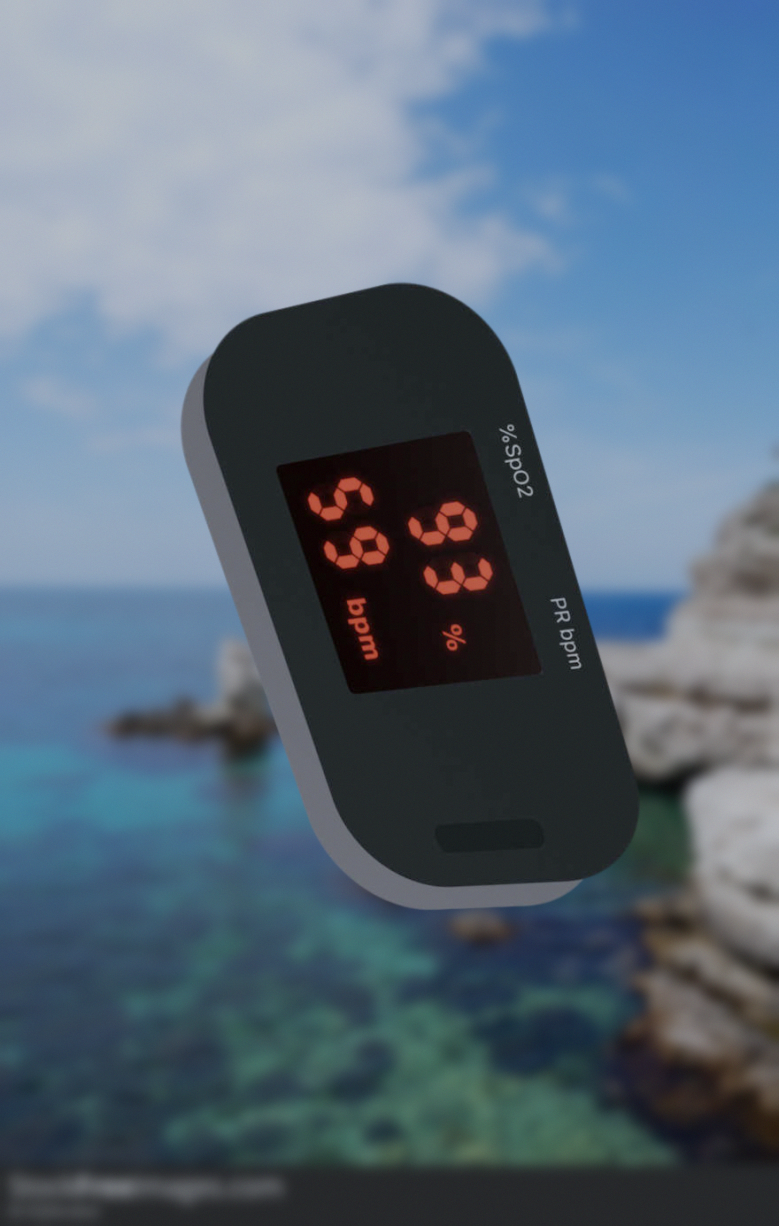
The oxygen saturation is 93 %
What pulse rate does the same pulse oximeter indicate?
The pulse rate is 59 bpm
